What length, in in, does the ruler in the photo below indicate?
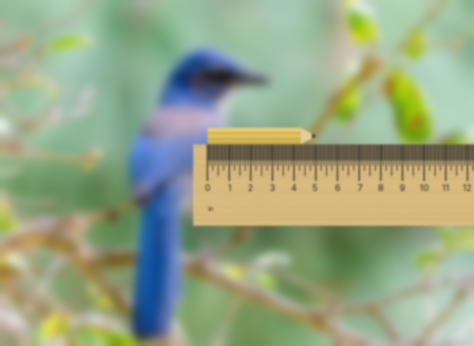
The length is 5 in
